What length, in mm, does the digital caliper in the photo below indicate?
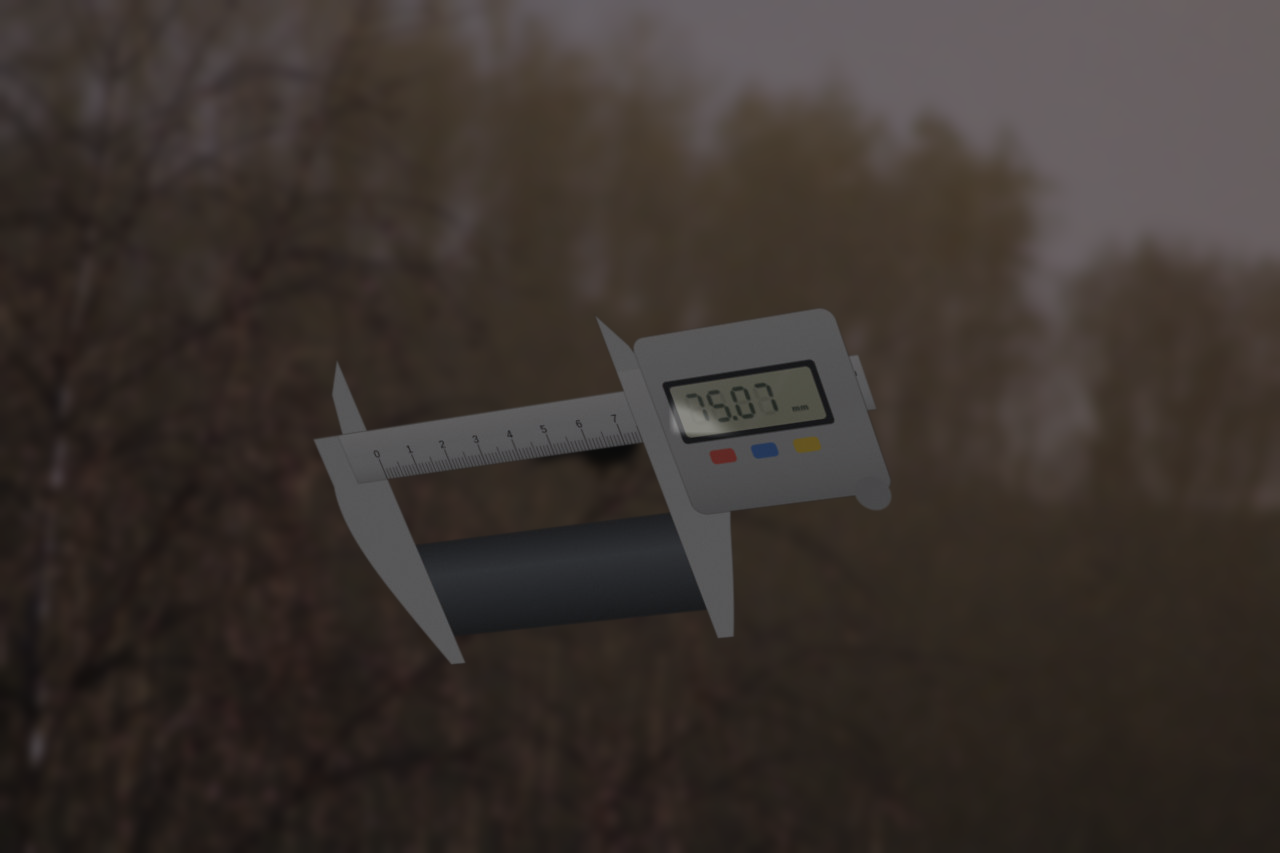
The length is 75.07 mm
